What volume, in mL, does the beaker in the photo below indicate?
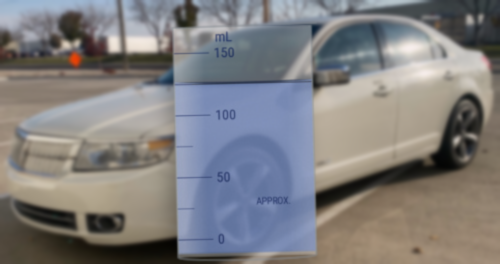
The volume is 125 mL
